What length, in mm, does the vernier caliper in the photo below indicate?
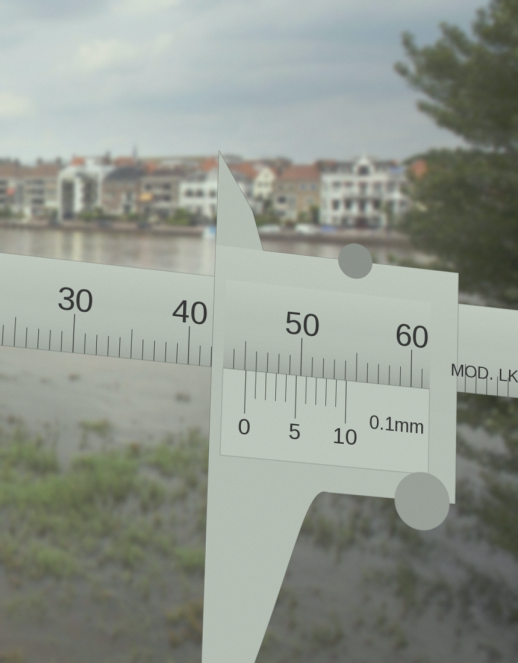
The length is 45.1 mm
